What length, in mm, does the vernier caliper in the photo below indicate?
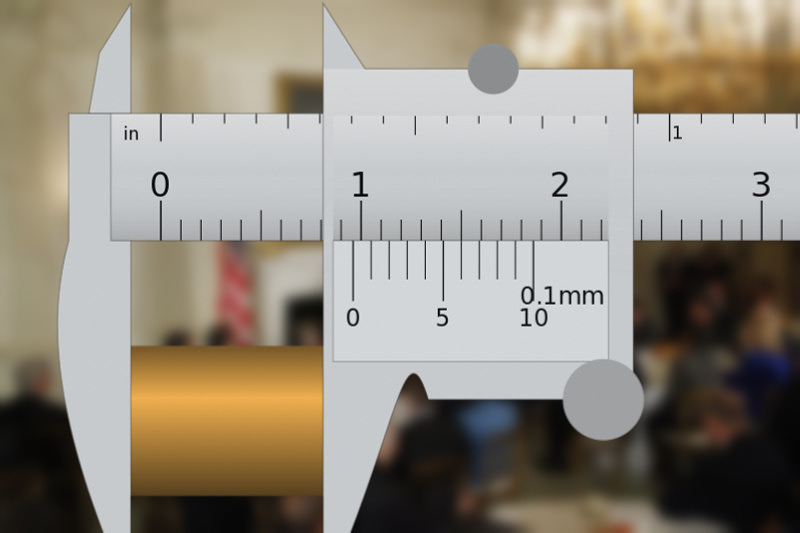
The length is 9.6 mm
